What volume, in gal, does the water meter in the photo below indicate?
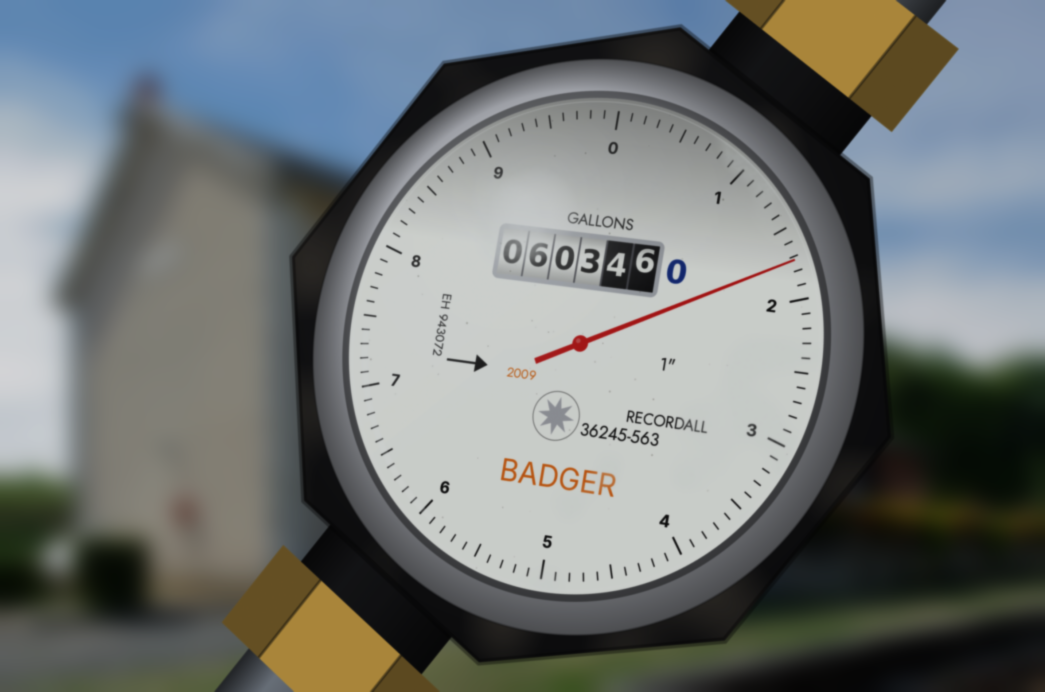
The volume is 603461.7 gal
